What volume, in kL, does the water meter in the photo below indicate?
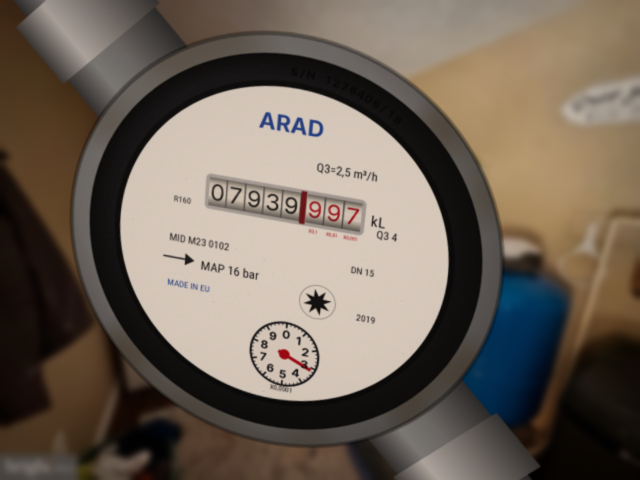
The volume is 7939.9973 kL
